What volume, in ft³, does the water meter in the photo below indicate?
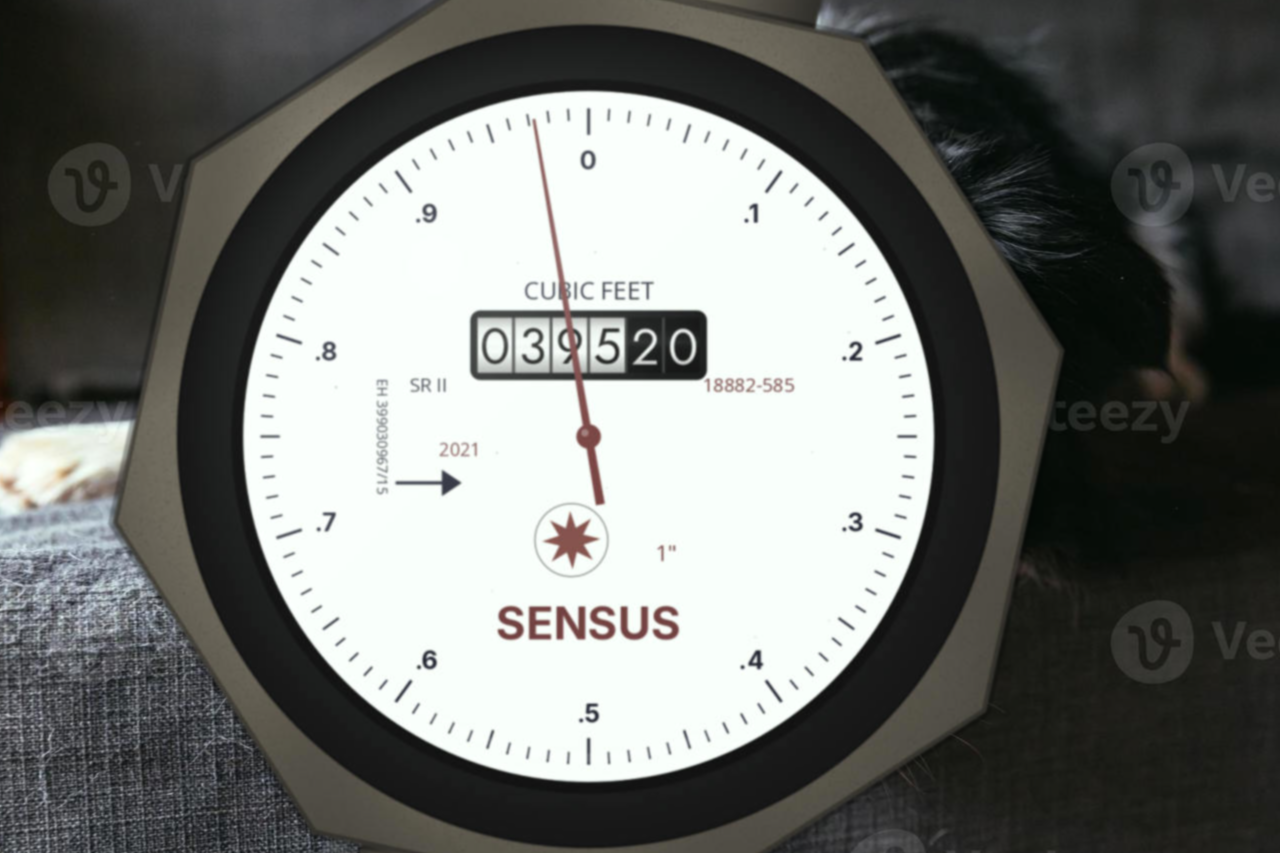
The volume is 39519.97 ft³
